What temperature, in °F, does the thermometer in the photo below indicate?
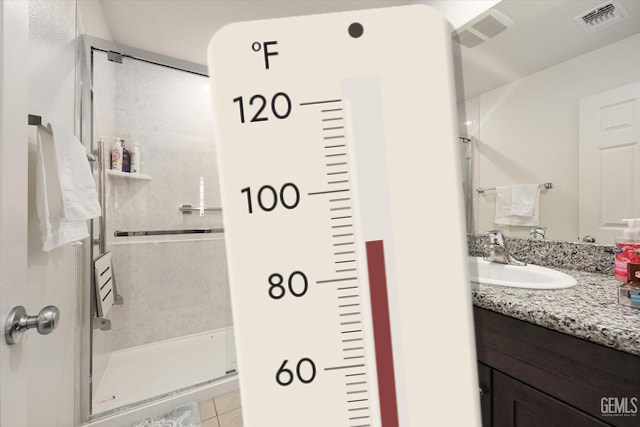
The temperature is 88 °F
